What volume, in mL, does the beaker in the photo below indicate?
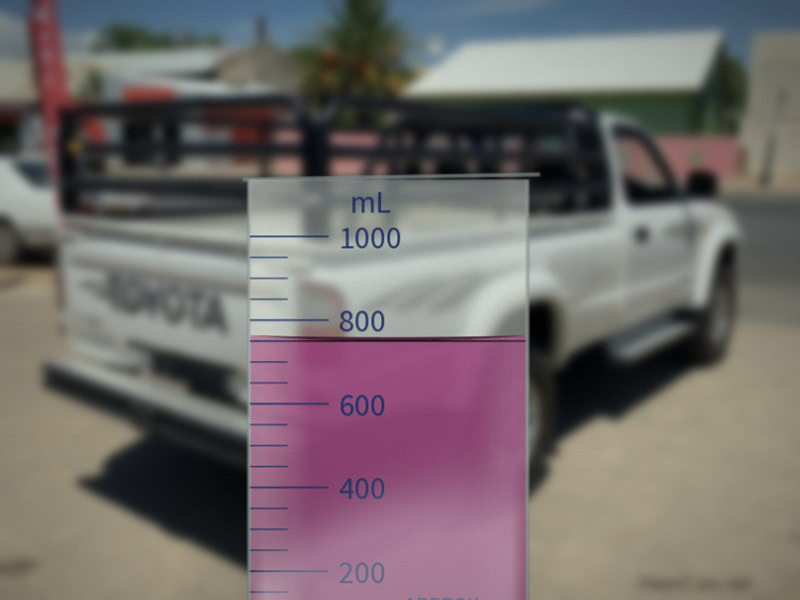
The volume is 750 mL
